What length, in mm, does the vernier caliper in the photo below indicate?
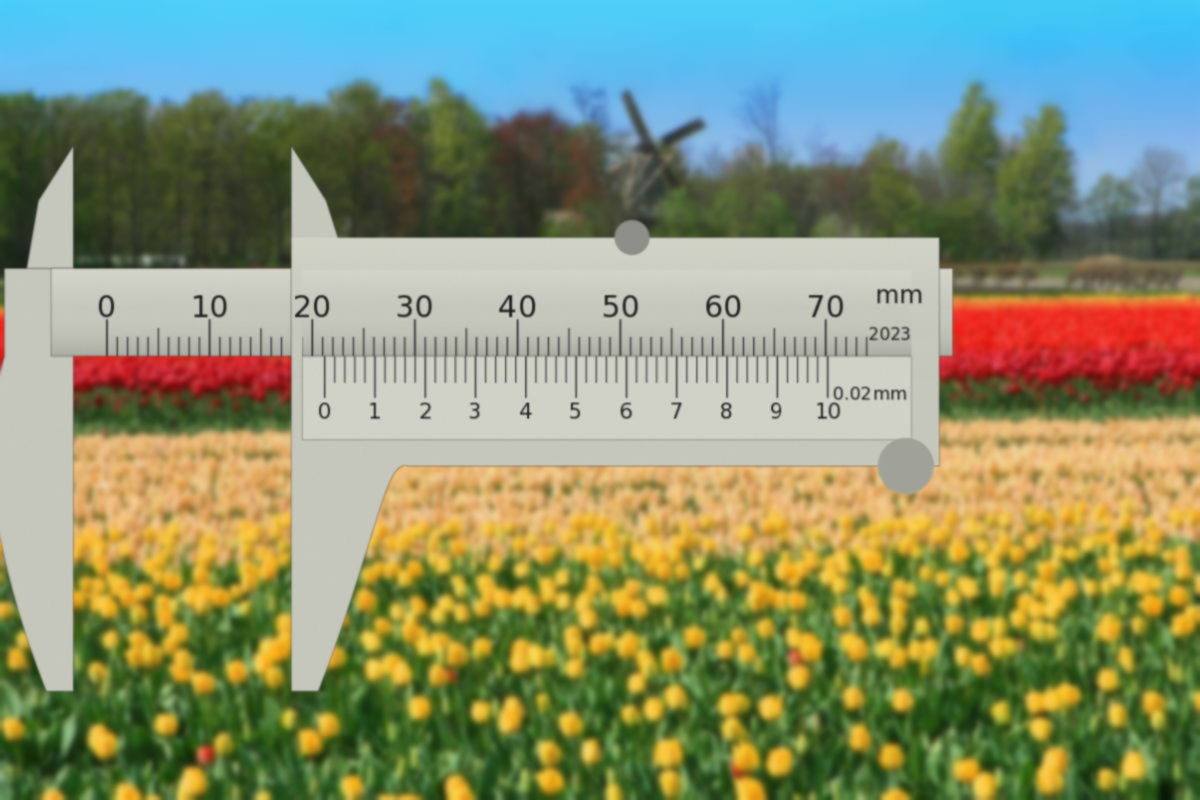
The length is 21.2 mm
